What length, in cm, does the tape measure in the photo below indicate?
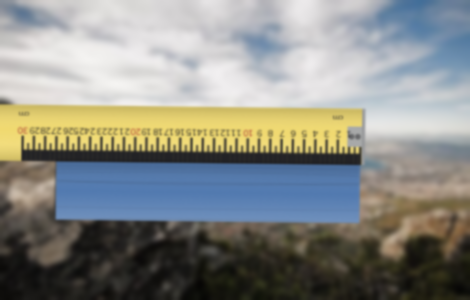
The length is 27 cm
